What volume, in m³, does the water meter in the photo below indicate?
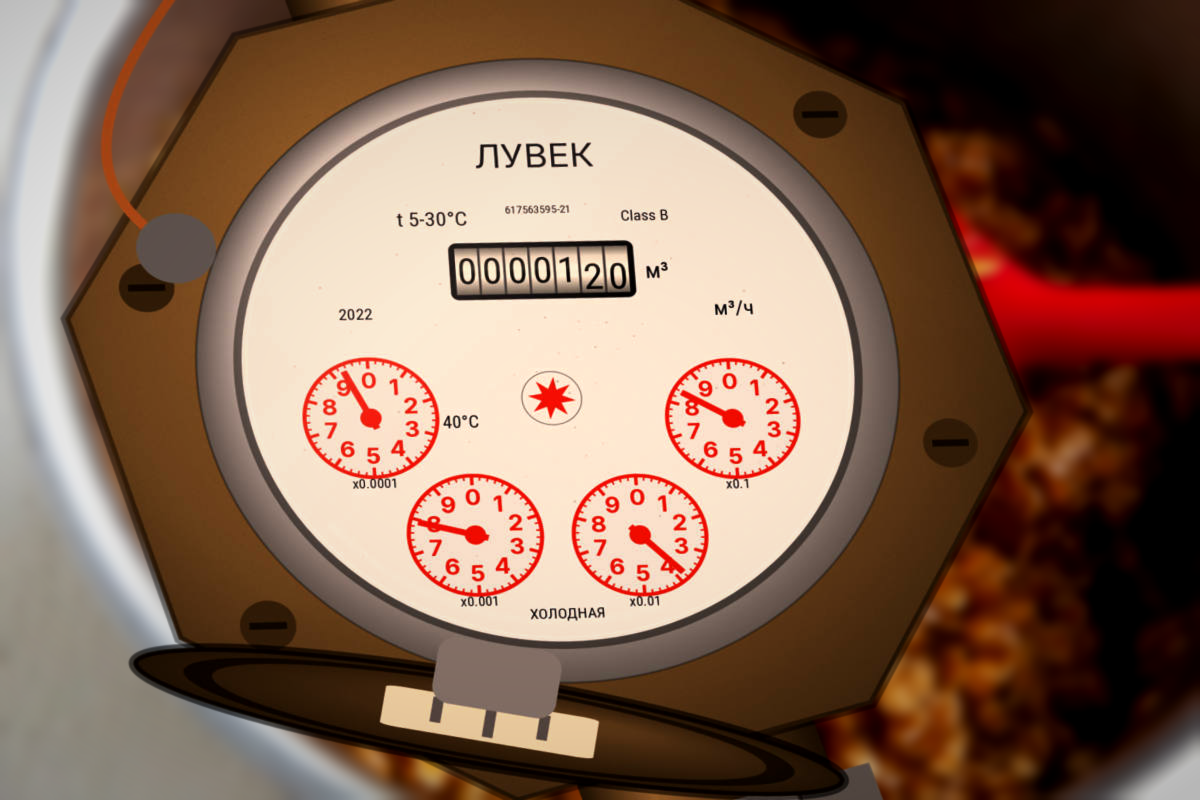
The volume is 119.8379 m³
